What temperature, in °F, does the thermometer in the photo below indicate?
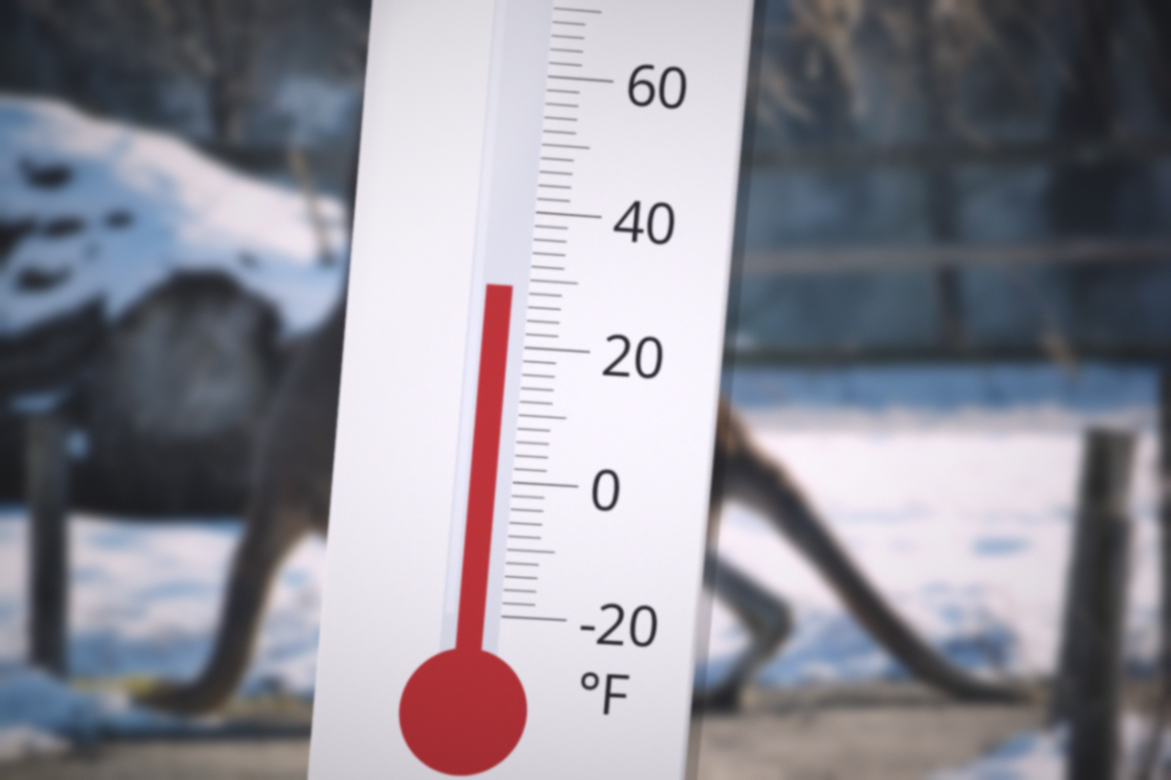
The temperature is 29 °F
